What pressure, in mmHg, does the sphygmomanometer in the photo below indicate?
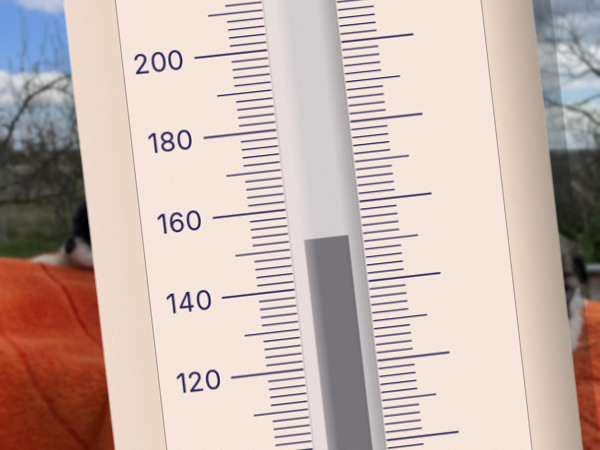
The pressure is 152 mmHg
